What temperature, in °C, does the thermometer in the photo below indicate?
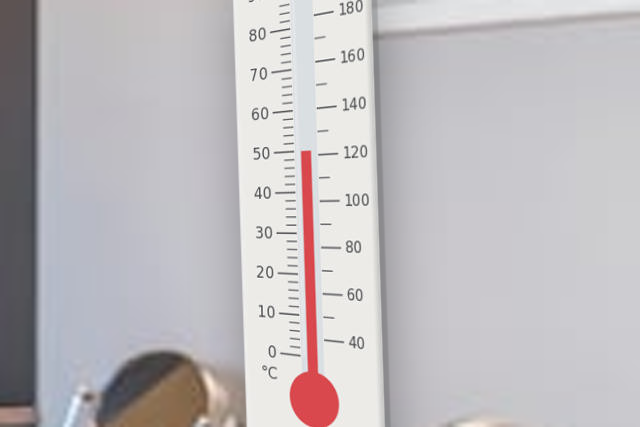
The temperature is 50 °C
